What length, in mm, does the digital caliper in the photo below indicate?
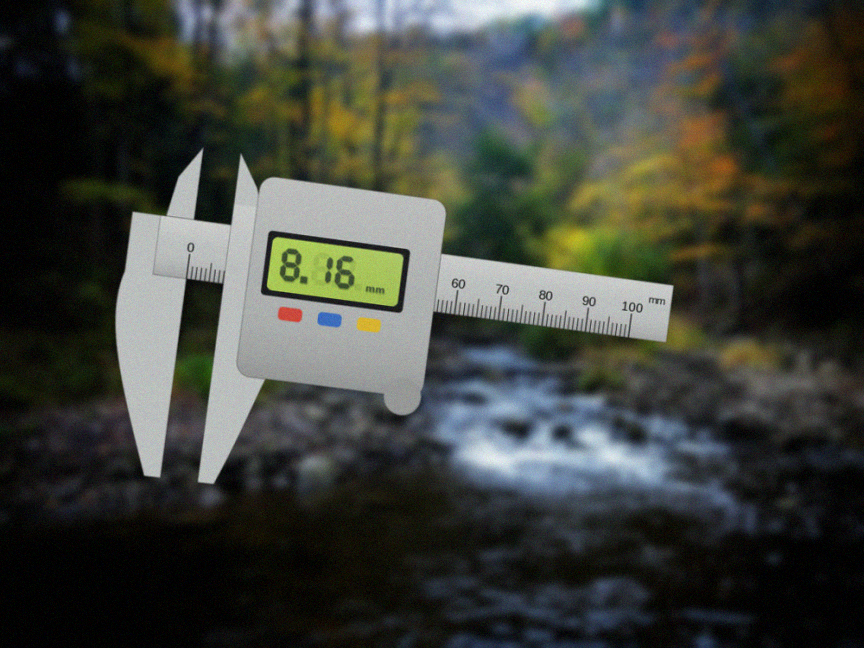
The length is 8.16 mm
